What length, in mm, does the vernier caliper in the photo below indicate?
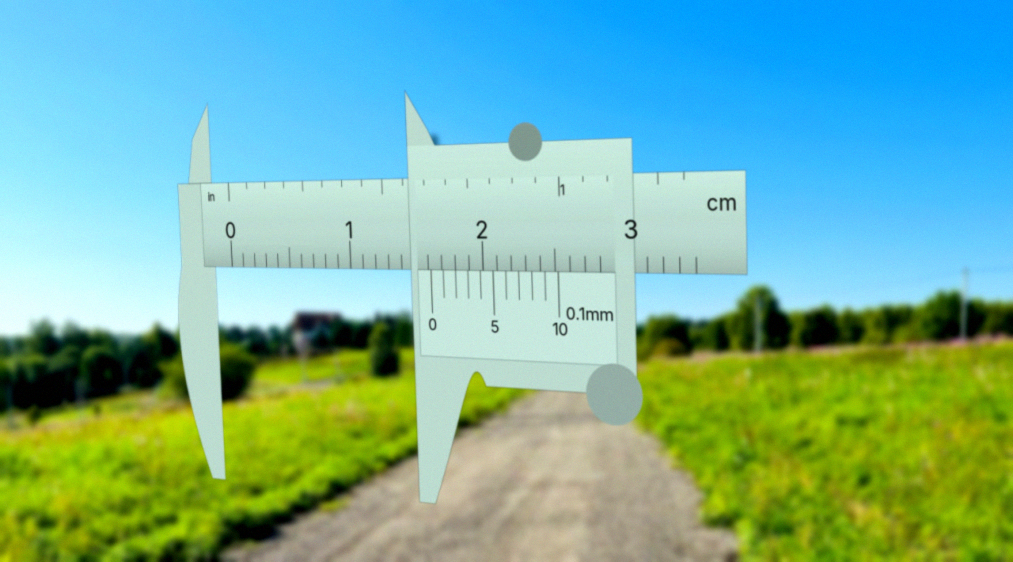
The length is 16.2 mm
